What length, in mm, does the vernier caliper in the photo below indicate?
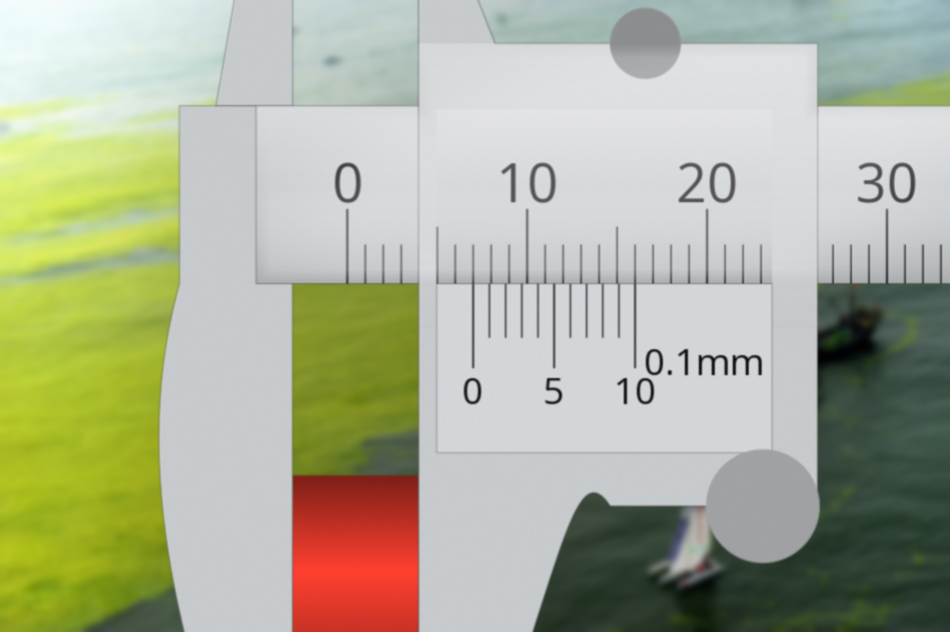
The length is 7.0 mm
